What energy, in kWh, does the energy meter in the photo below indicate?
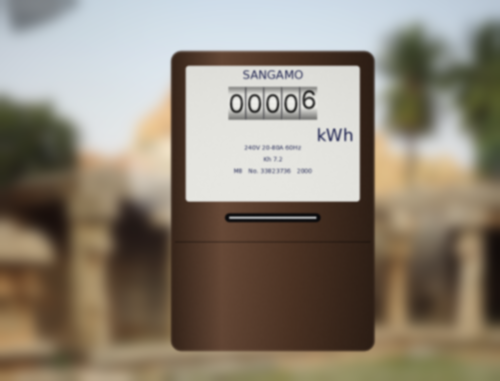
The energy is 6 kWh
